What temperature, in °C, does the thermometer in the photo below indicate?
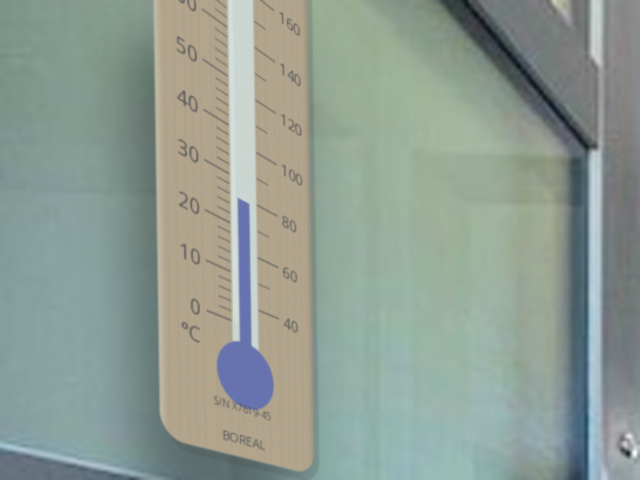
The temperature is 26 °C
